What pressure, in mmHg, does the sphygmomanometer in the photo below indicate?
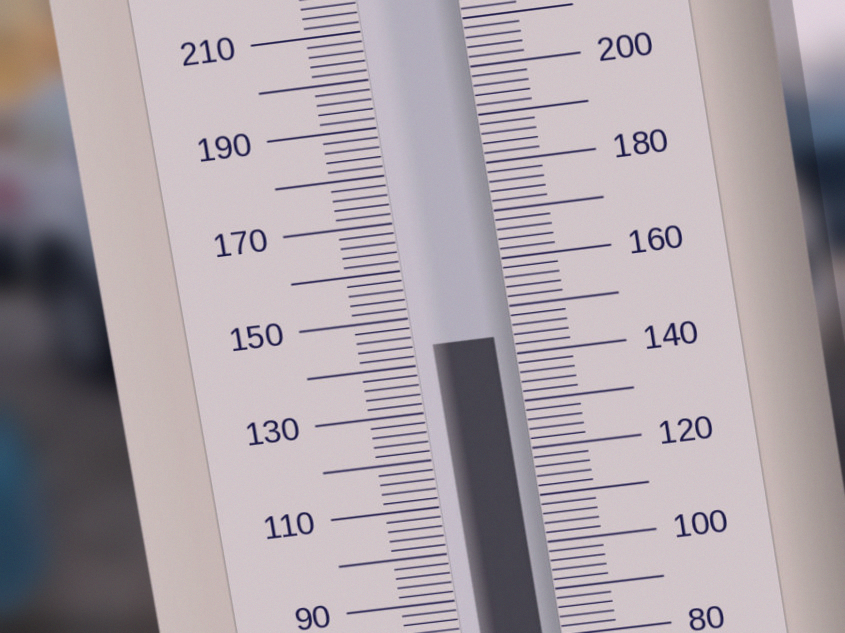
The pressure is 144 mmHg
